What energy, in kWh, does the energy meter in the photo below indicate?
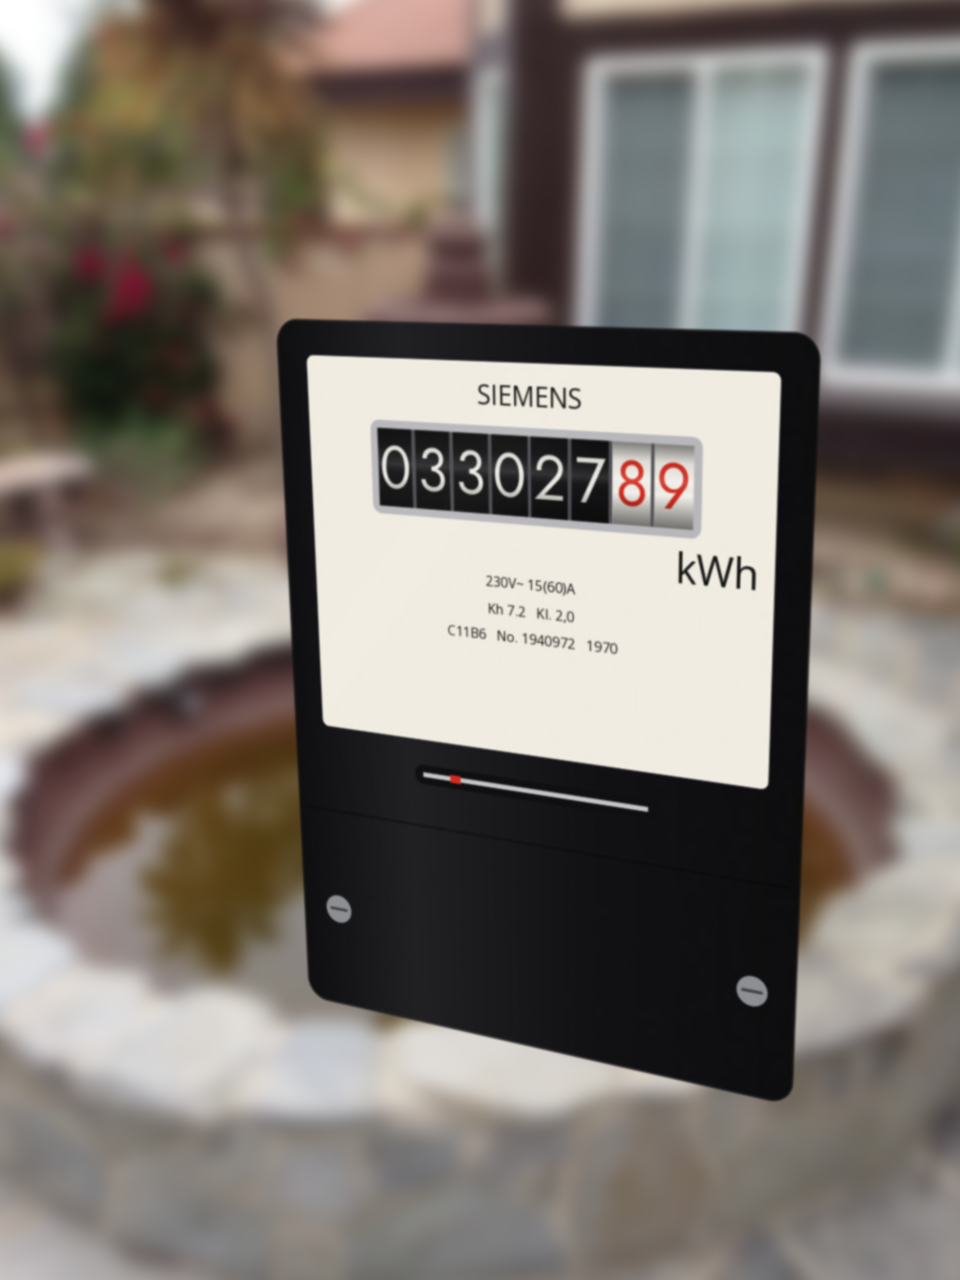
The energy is 33027.89 kWh
